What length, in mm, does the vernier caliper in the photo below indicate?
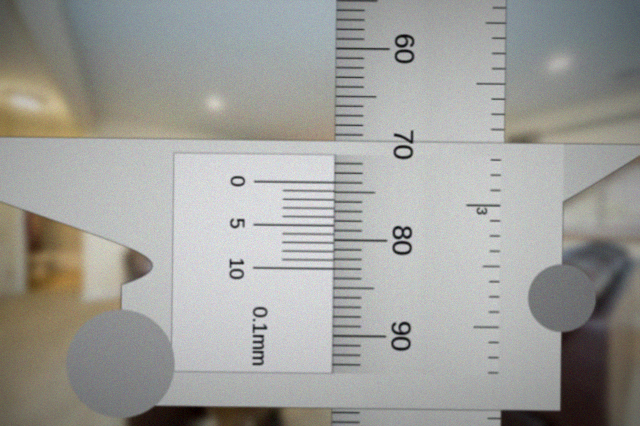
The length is 74.0 mm
